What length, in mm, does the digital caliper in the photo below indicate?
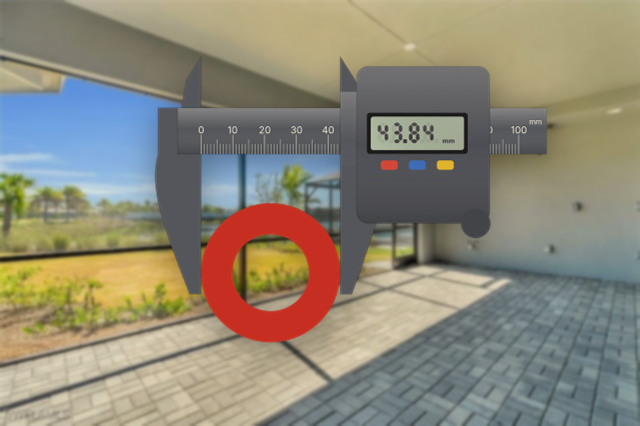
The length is 43.84 mm
